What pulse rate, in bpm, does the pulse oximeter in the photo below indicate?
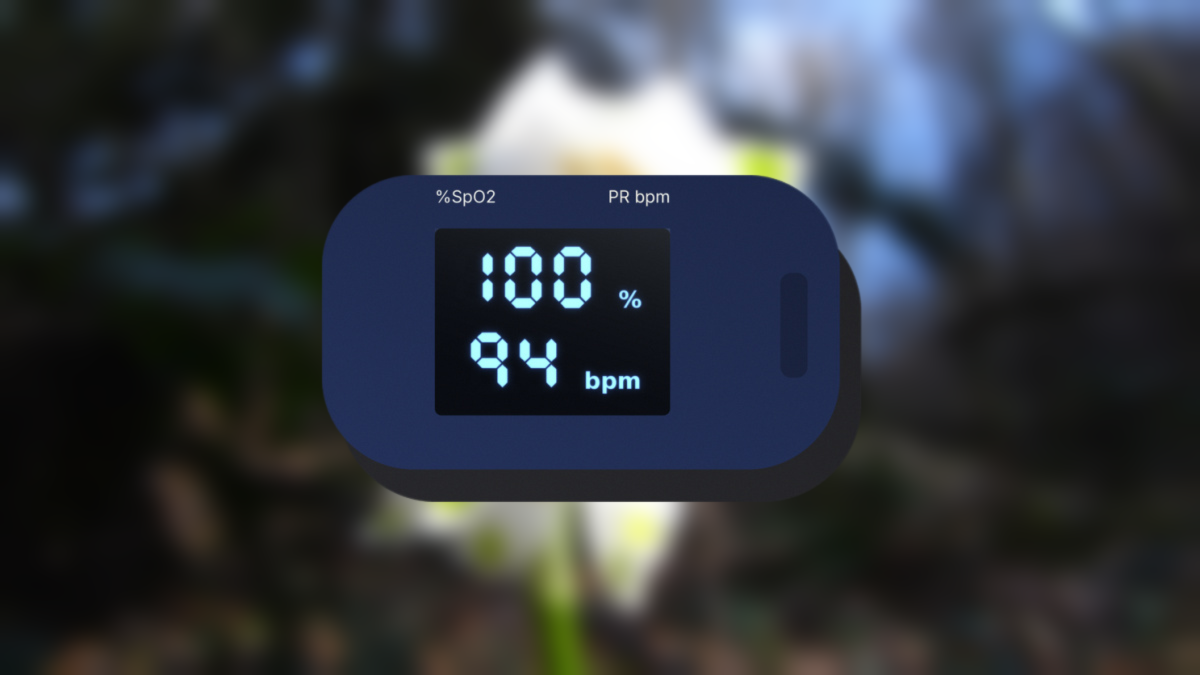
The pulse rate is 94 bpm
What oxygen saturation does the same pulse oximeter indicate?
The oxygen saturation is 100 %
